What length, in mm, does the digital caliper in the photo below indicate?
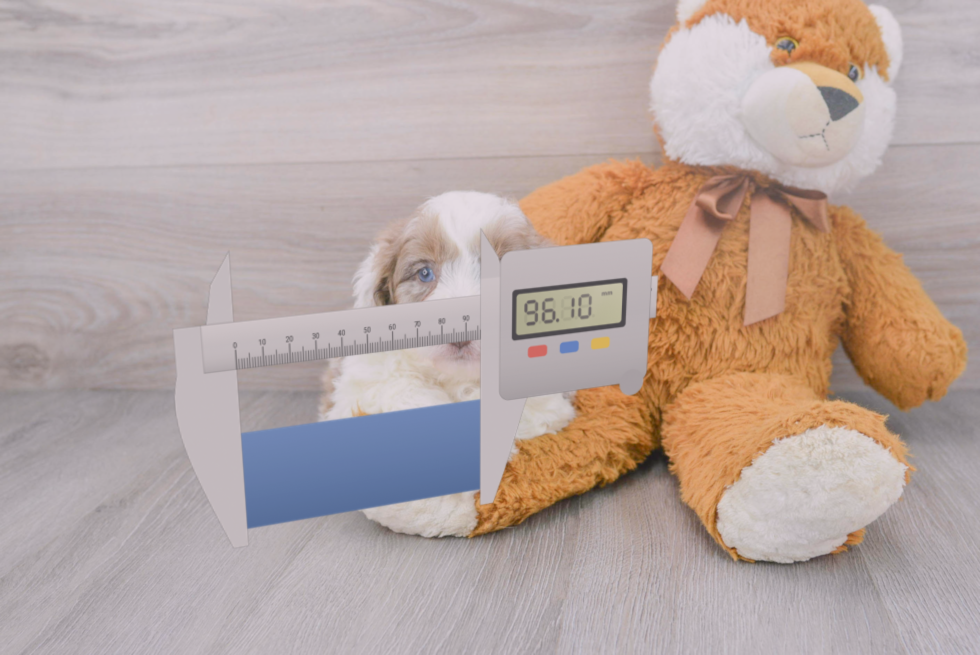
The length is 96.10 mm
